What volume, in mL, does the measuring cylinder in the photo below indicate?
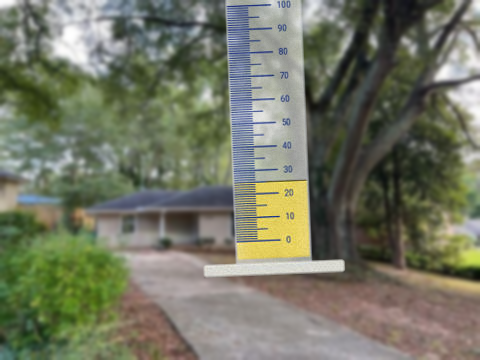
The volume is 25 mL
